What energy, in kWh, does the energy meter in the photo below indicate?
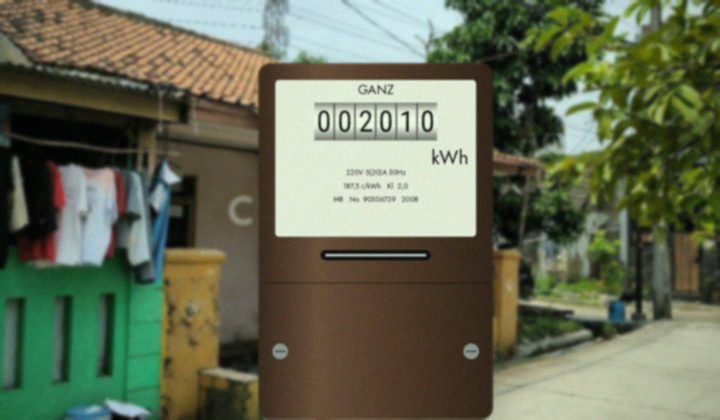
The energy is 2010 kWh
